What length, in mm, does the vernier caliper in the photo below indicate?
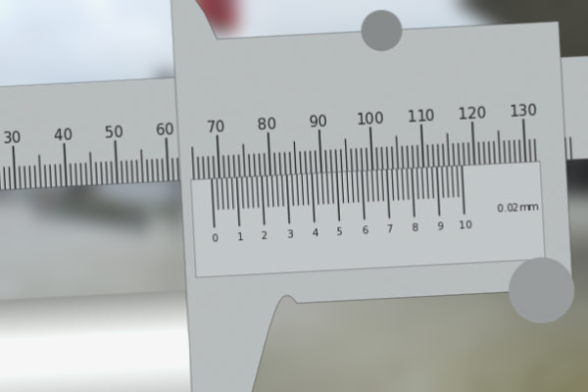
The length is 68.5 mm
